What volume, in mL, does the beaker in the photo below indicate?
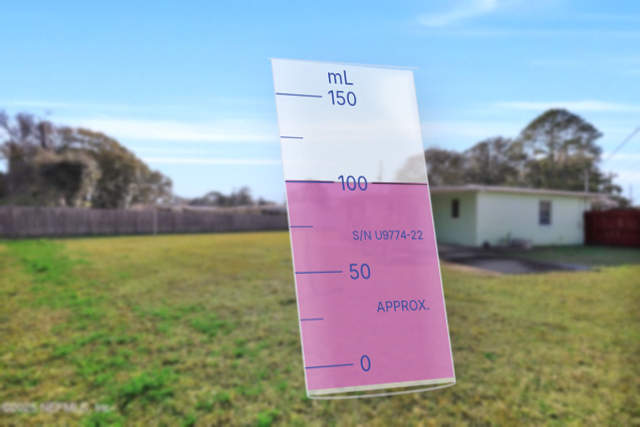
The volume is 100 mL
